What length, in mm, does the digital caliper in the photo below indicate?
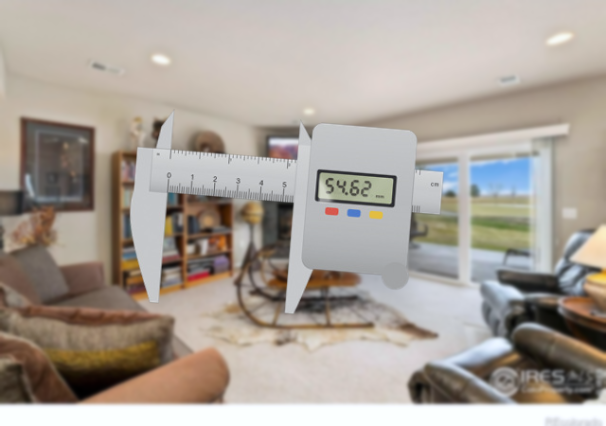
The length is 54.62 mm
